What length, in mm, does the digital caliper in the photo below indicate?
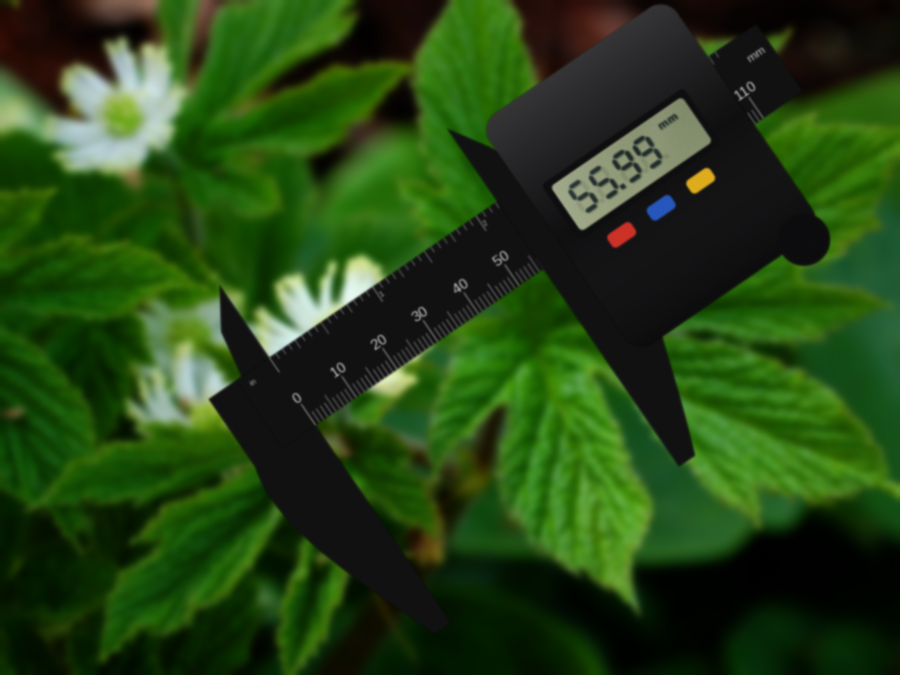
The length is 55.99 mm
